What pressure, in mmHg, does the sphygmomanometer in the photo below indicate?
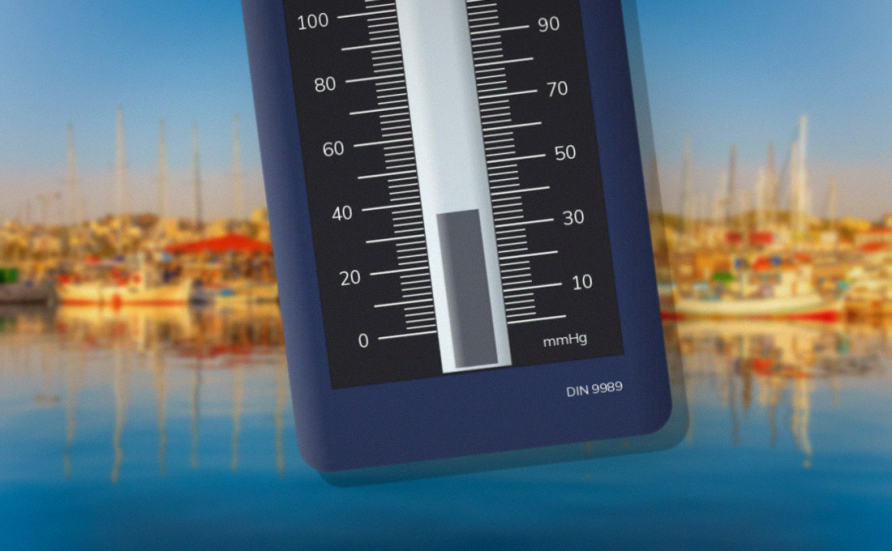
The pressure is 36 mmHg
